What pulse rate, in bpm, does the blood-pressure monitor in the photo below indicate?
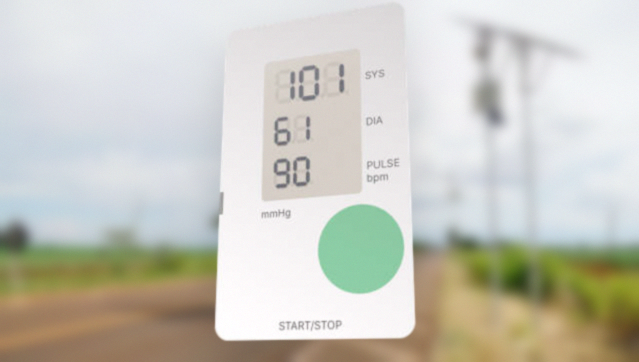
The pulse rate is 90 bpm
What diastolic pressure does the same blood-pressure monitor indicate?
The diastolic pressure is 61 mmHg
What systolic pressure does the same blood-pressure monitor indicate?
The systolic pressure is 101 mmHg
